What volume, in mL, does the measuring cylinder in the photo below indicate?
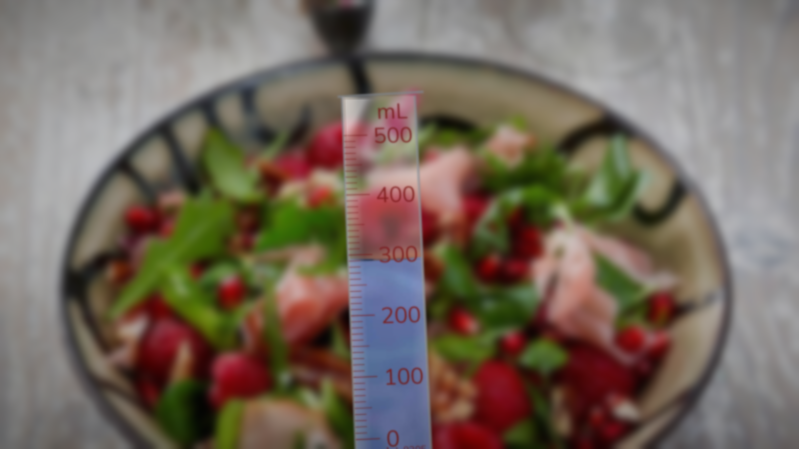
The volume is 290 mL
